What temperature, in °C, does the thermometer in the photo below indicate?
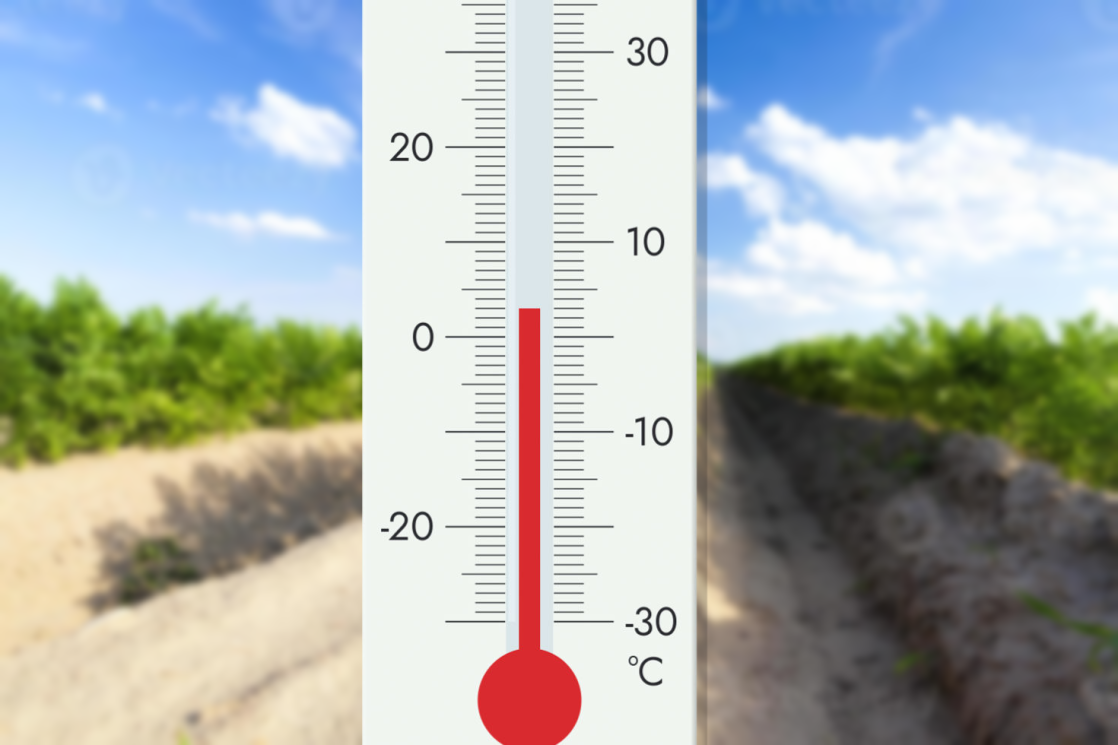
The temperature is 3 °C
